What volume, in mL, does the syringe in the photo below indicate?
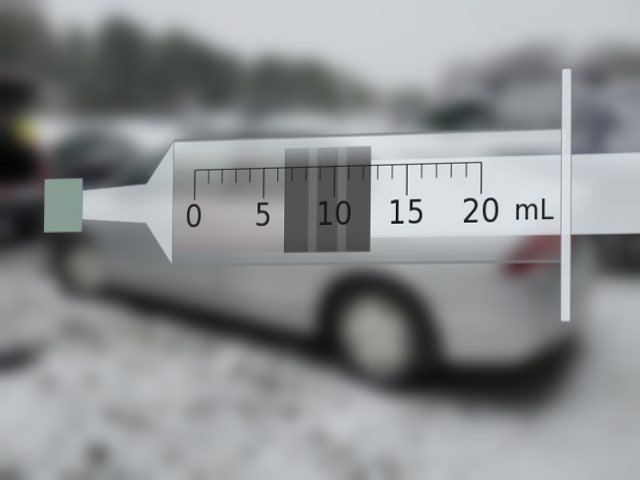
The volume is 6.5 mL
